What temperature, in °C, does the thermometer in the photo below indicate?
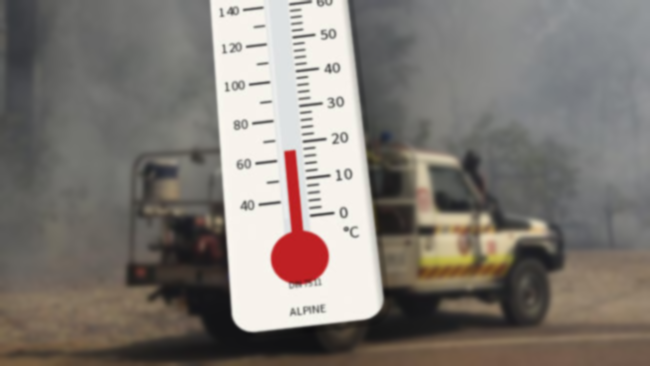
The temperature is 18 °C
